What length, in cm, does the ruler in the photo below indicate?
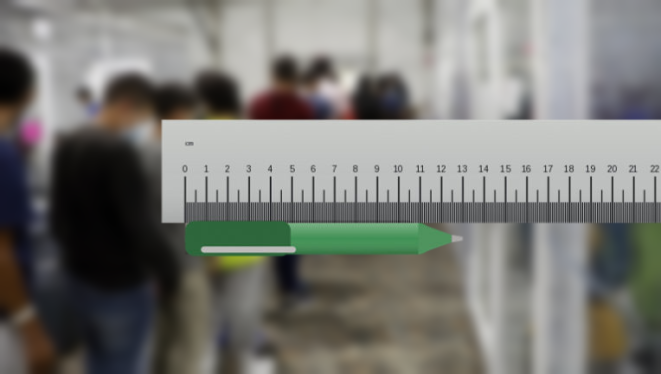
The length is 13 cm
